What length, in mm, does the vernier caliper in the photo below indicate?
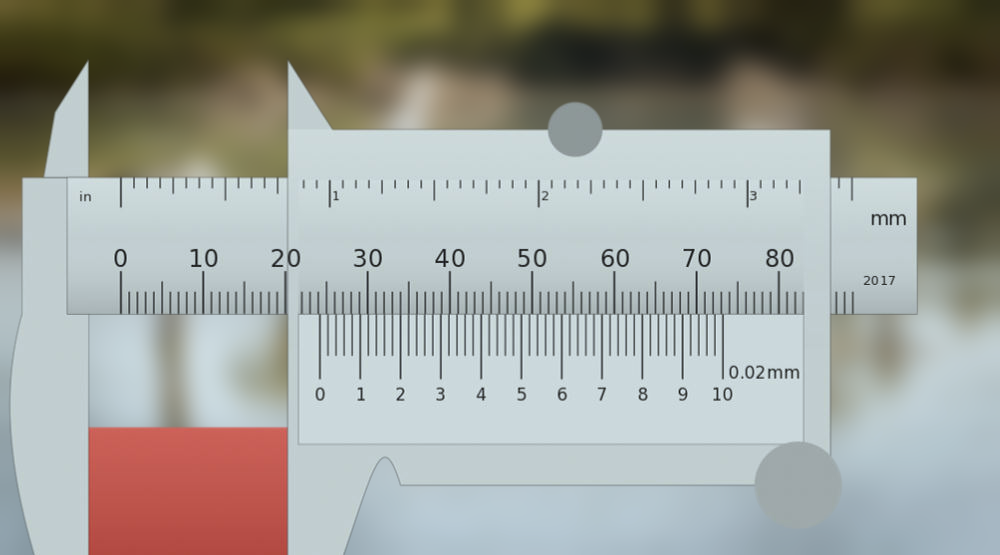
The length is 24.2 mm
